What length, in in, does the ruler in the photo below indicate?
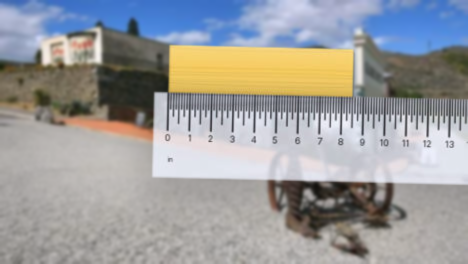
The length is 8.5 in
